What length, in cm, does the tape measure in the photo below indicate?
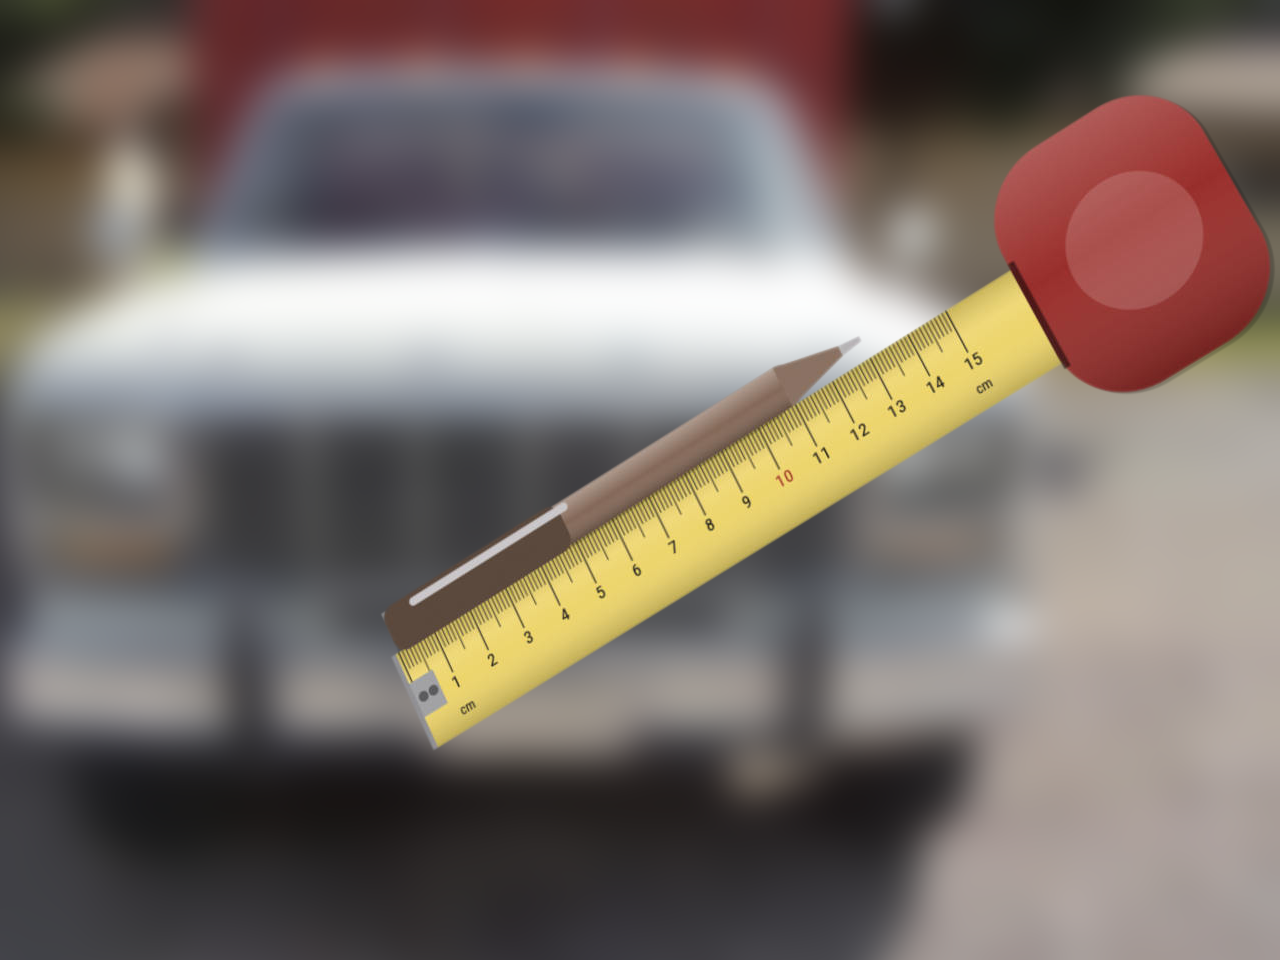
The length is 13 cm
